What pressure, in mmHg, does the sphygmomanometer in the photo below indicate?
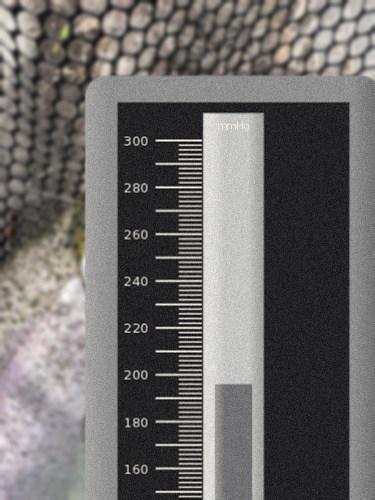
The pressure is 196 mmHg
